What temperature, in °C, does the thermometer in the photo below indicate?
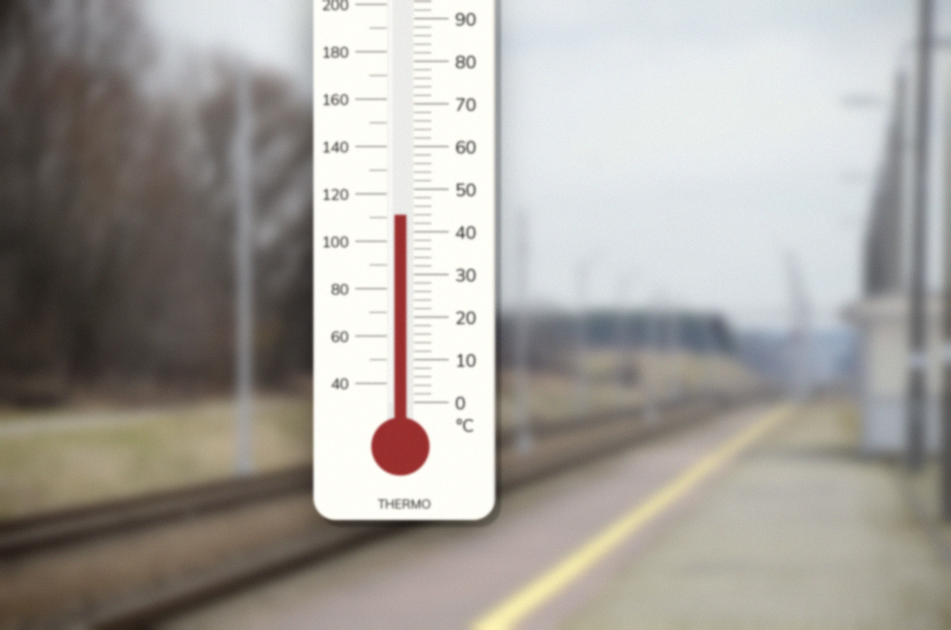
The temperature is 44 °C
